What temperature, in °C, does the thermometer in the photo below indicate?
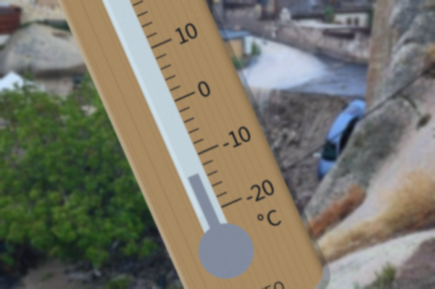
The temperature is -13 °C
